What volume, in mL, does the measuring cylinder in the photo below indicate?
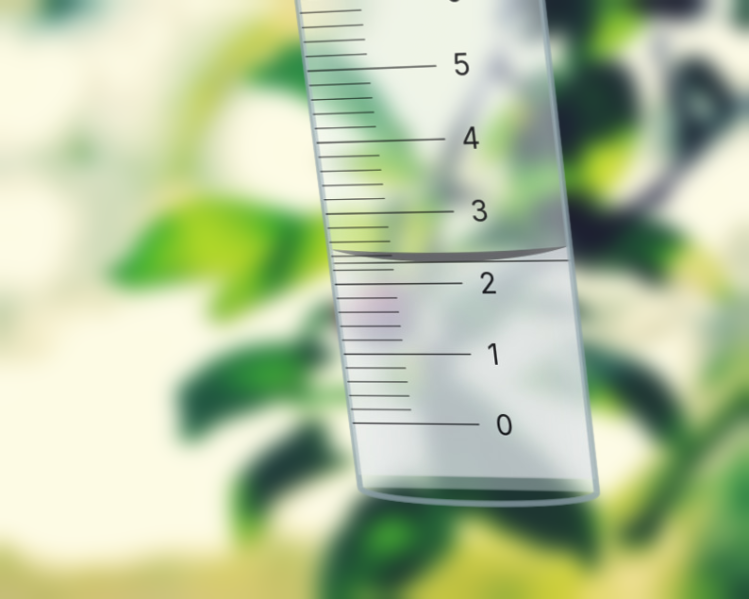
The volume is 2.3 mL
